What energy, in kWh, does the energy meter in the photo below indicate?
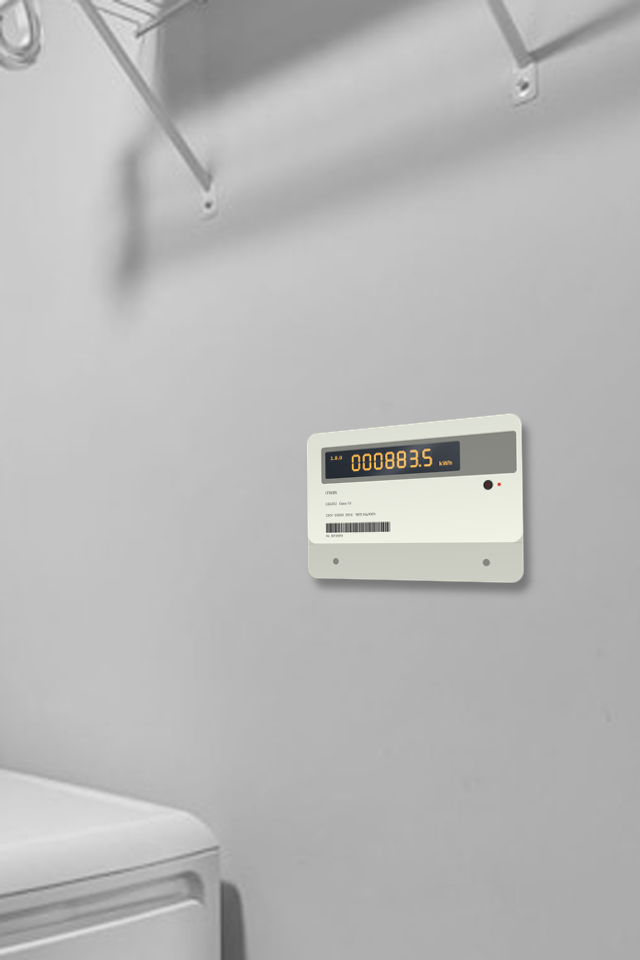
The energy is 883.5 kWh
